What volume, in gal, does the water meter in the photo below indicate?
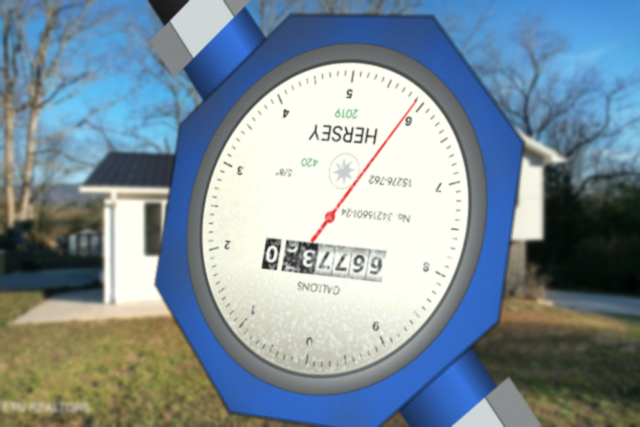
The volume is 6677355.9 gal
